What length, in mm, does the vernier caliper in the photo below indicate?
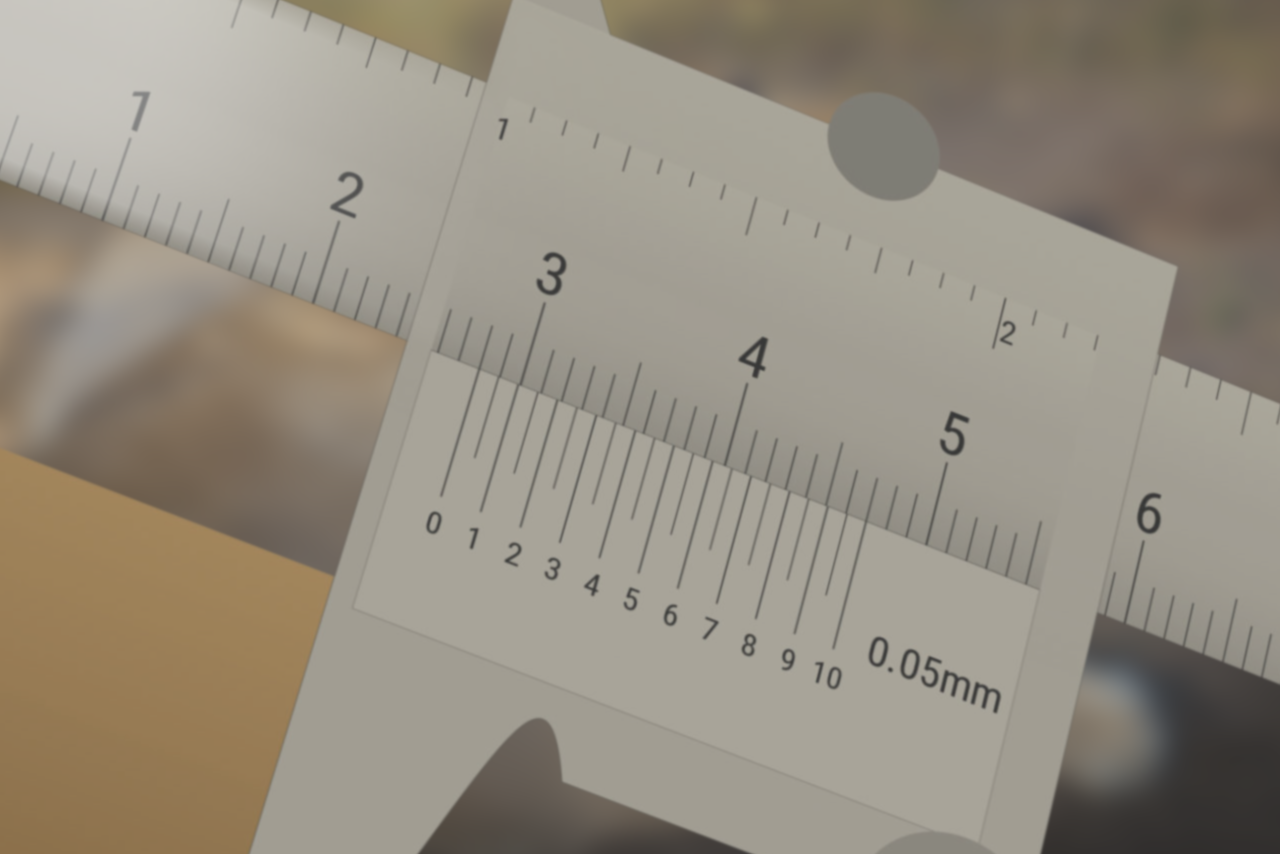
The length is 28.0 mm
